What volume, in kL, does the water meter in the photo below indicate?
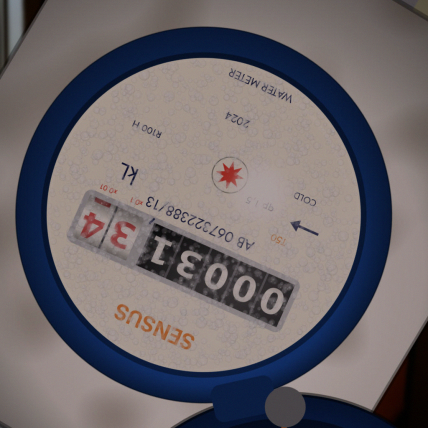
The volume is 31.34 kL
